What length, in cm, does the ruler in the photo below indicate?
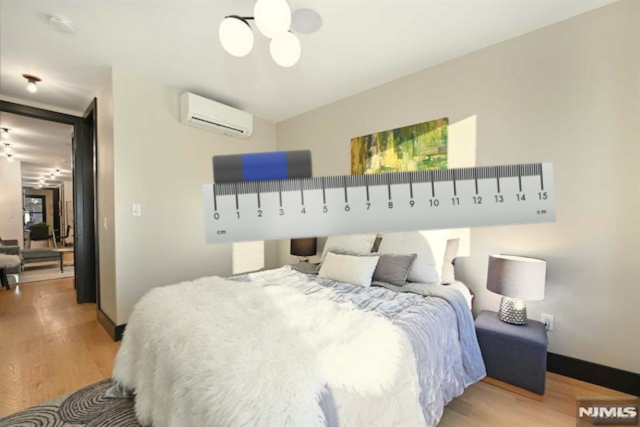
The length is 4.5 cm
